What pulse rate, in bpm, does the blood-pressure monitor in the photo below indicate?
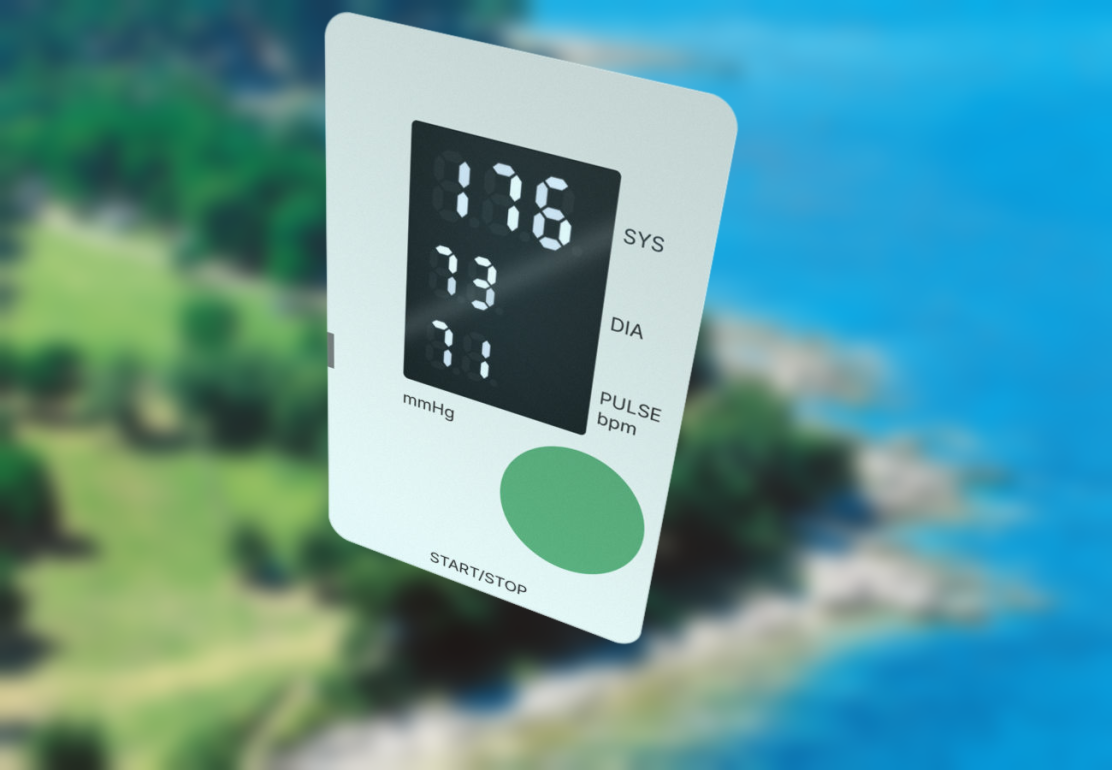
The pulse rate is 71 bpm
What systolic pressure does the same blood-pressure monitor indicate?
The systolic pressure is 176 mmHg
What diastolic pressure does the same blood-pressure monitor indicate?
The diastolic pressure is 73 mmHg
